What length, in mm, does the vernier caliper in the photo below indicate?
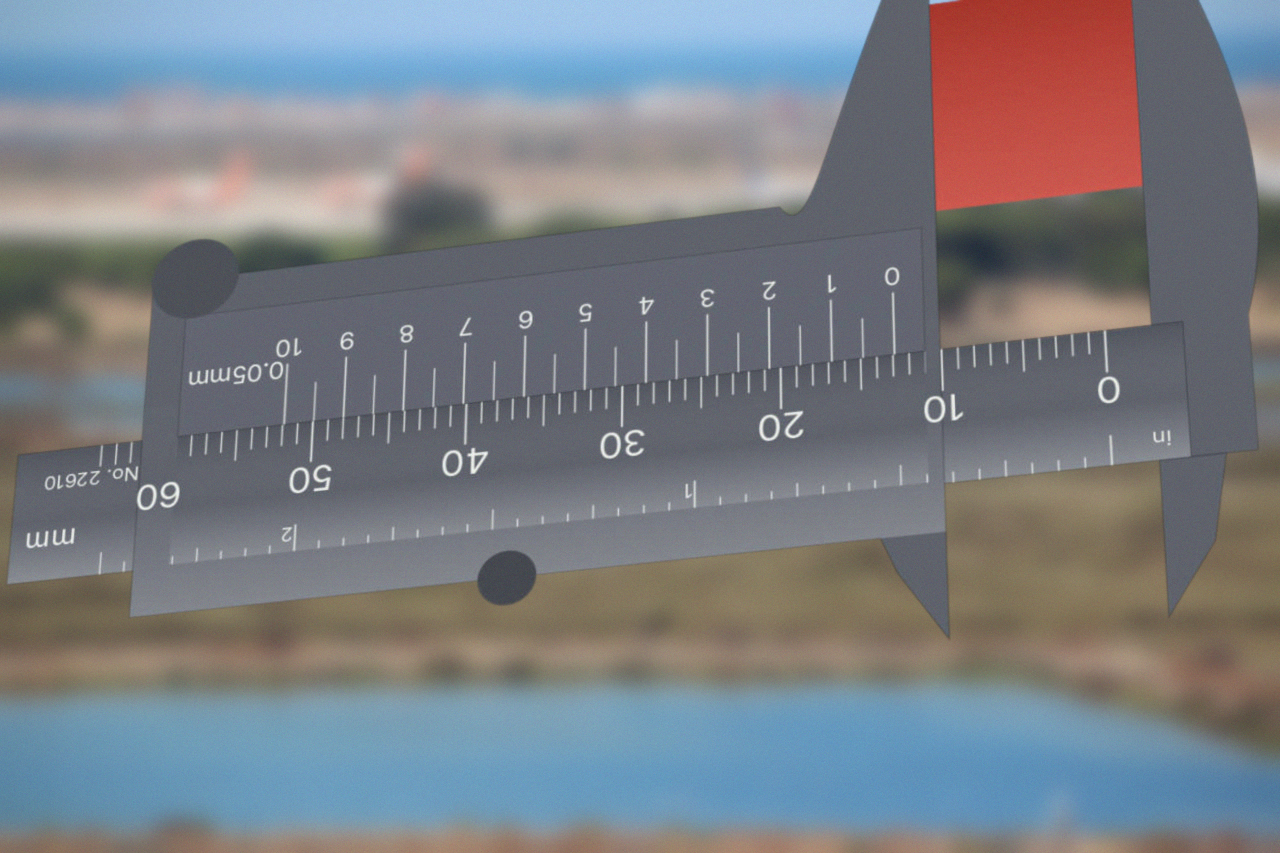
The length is 12.9 mm
